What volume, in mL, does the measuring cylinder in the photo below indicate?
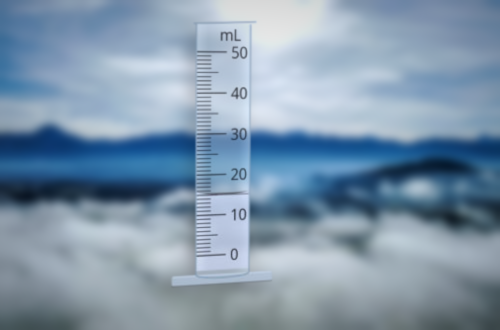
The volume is 15 mL
